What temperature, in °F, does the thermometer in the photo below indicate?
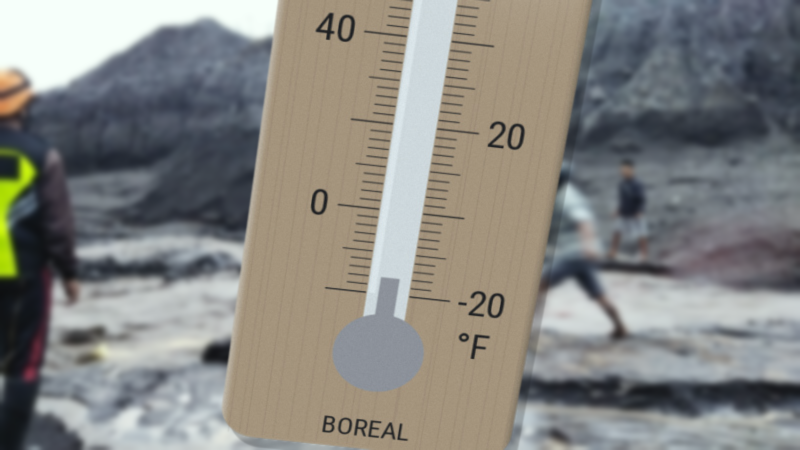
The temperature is -16 °F
